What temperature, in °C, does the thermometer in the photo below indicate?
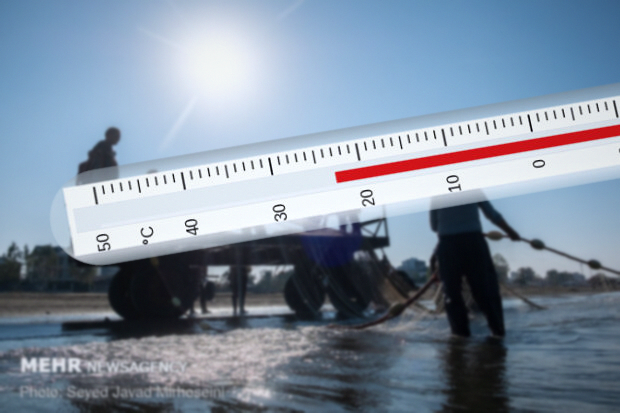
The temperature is 23 °C
